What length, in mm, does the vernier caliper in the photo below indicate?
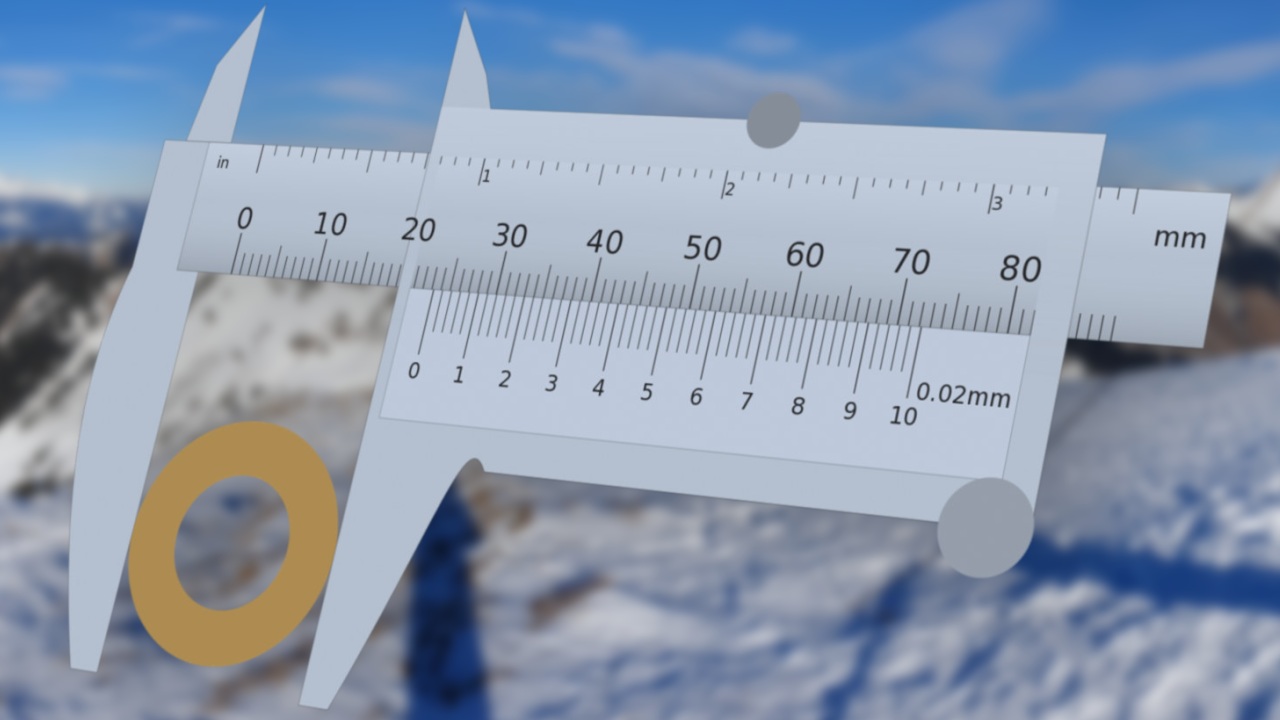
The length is 23.2 mm
